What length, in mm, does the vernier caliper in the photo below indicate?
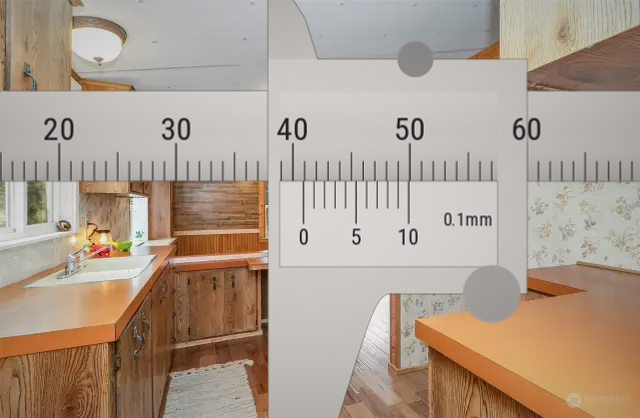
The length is 40.9 mm
